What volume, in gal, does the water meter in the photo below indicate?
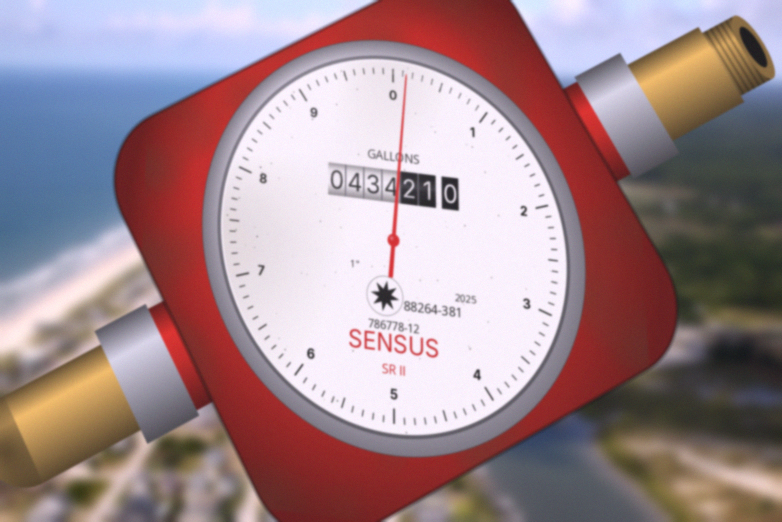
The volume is 434210.1 gal
